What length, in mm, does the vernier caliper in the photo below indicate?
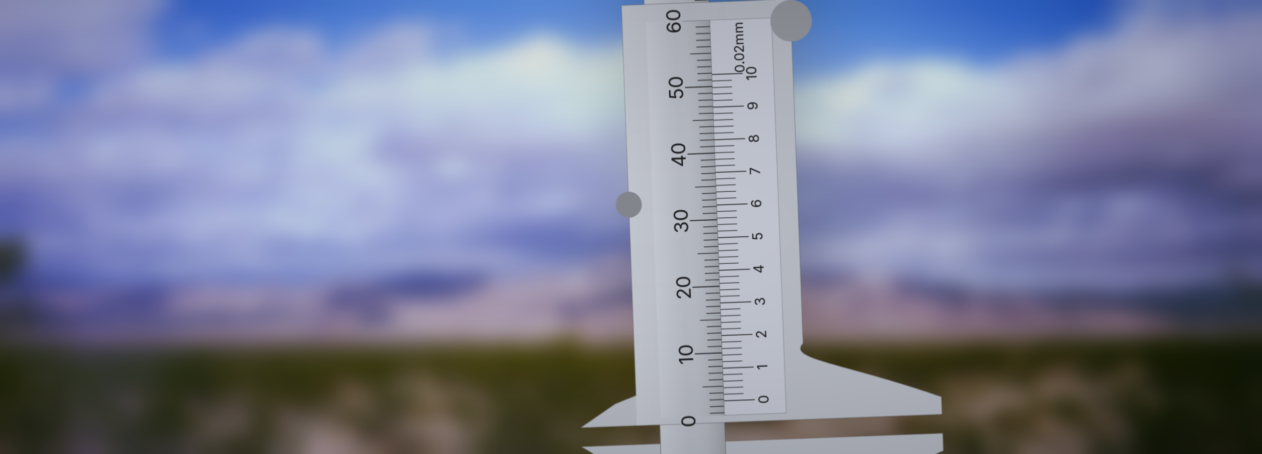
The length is 2.8 mm
